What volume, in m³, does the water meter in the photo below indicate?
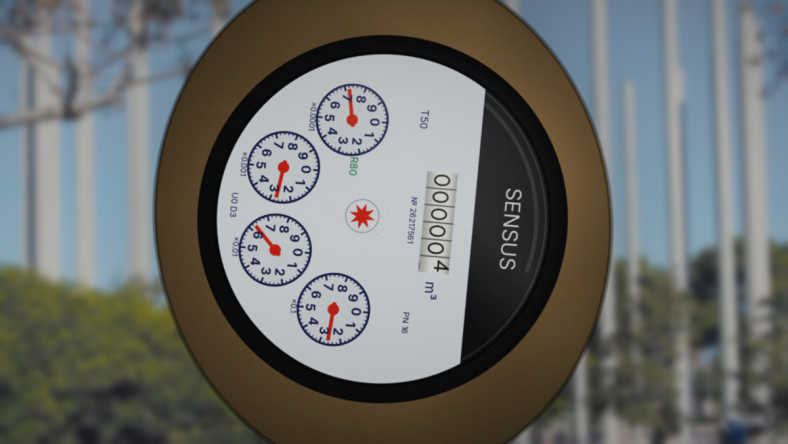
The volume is 4.2627 m³
